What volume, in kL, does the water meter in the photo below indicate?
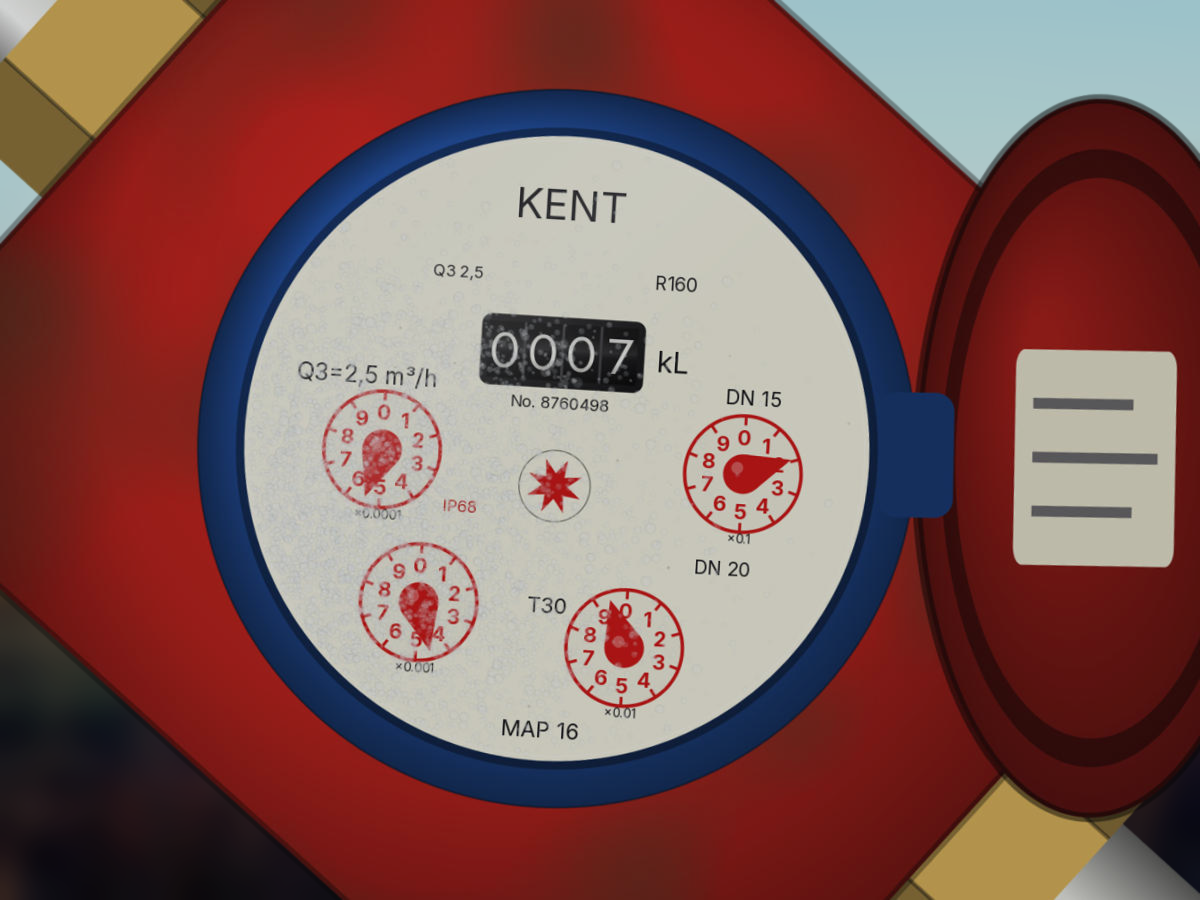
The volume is 7.1945 kL
